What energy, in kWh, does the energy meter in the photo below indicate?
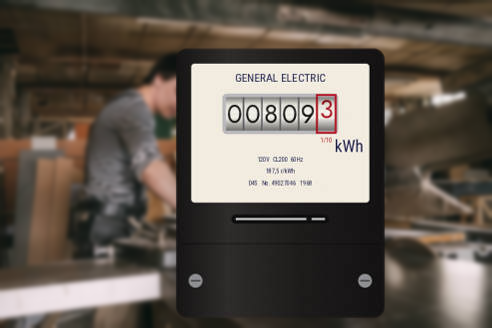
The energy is 809.3 kWh
